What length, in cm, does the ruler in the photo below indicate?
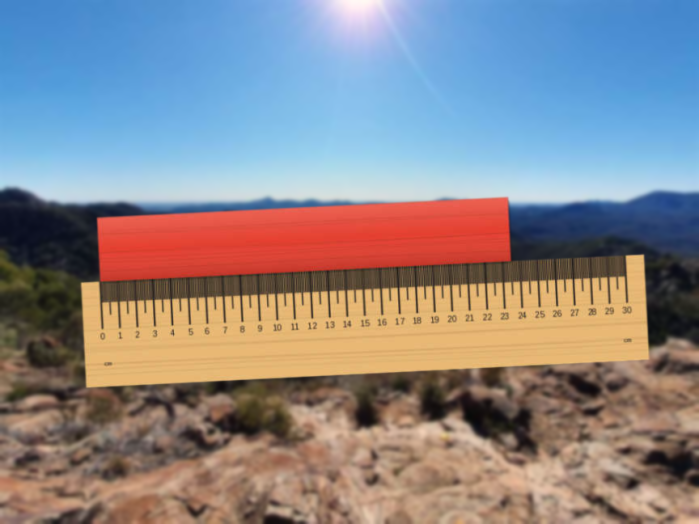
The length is 23.5 cm
